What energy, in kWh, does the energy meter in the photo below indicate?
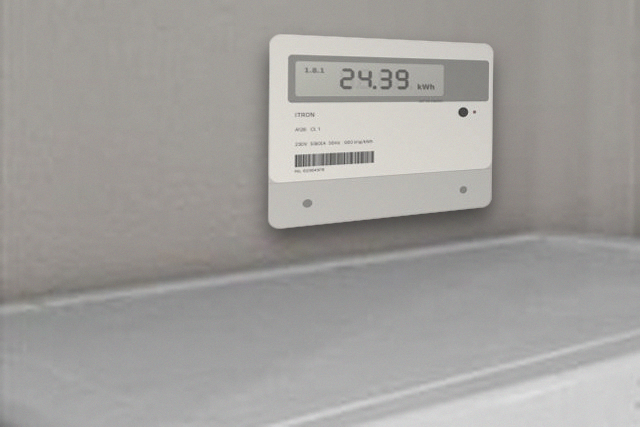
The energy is 24.39 kWh
